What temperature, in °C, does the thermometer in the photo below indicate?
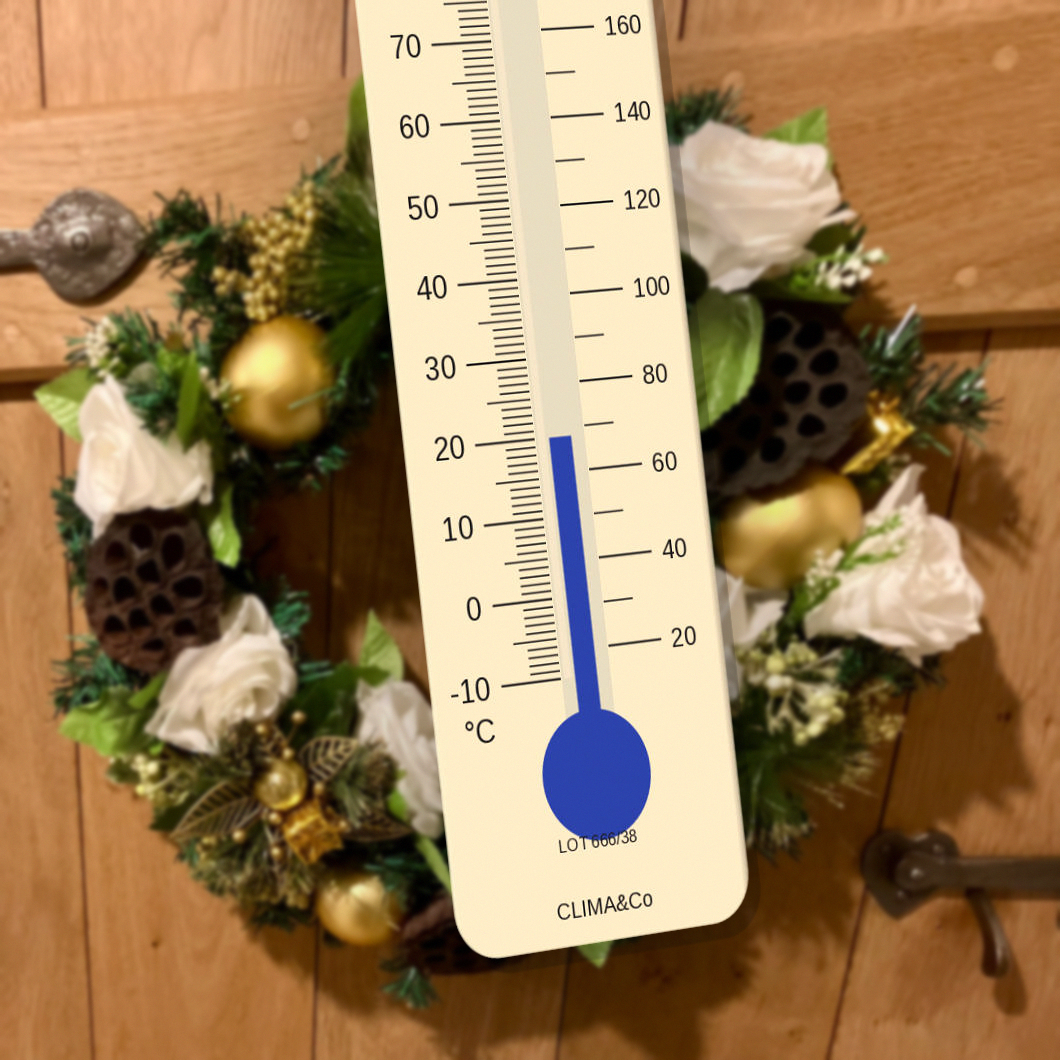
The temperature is 20 °C
